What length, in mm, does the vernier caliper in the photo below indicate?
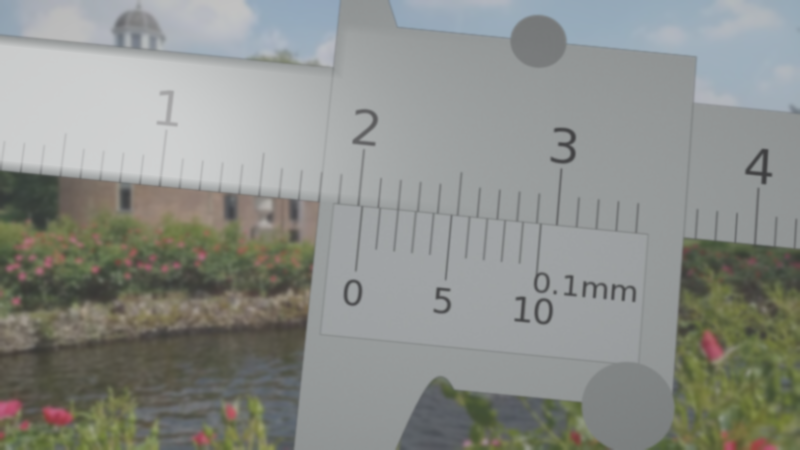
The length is 20.2 mm
